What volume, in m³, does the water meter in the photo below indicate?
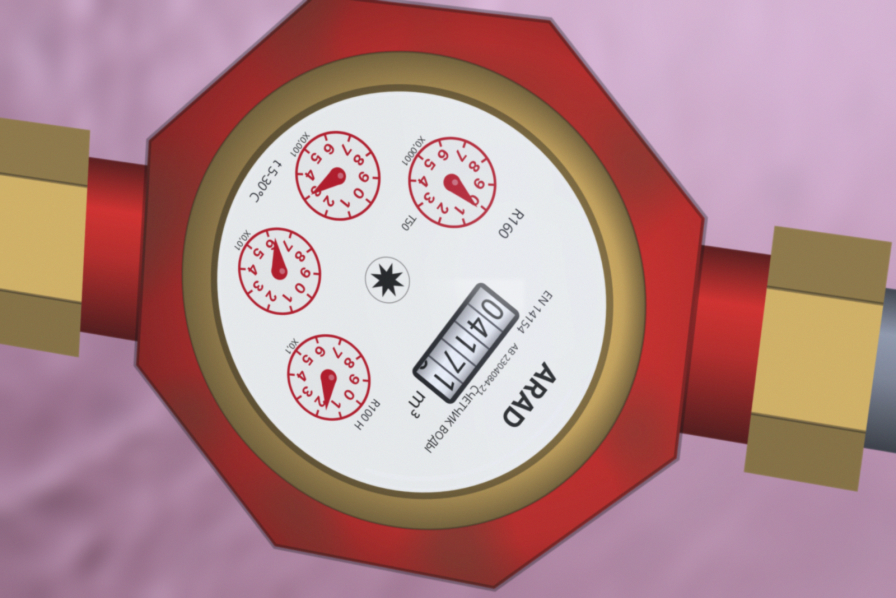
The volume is 4171.1630 m³
